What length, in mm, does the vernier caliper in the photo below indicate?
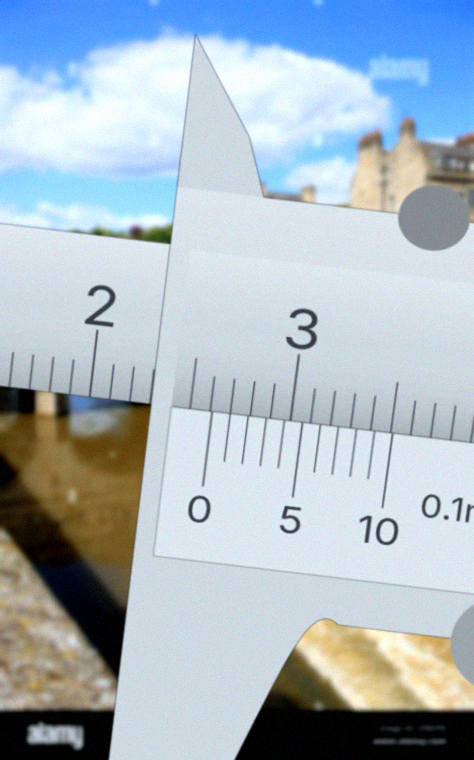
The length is 26.1 mm
